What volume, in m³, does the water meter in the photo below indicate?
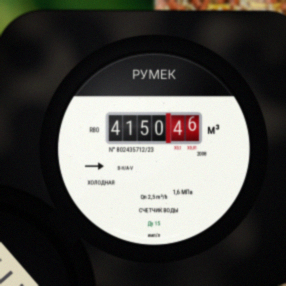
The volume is 4150.46 m³
